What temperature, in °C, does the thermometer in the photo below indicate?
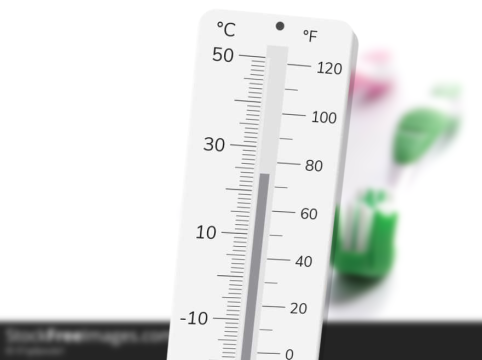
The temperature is 24 °C
